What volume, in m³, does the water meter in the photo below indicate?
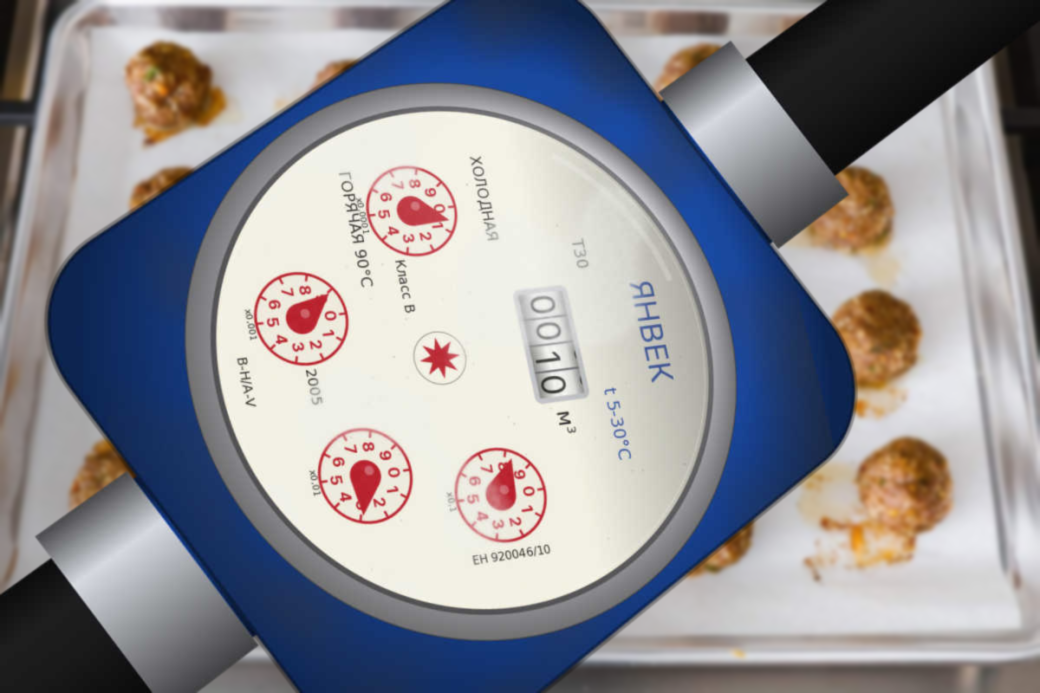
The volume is 9.8290 m³
